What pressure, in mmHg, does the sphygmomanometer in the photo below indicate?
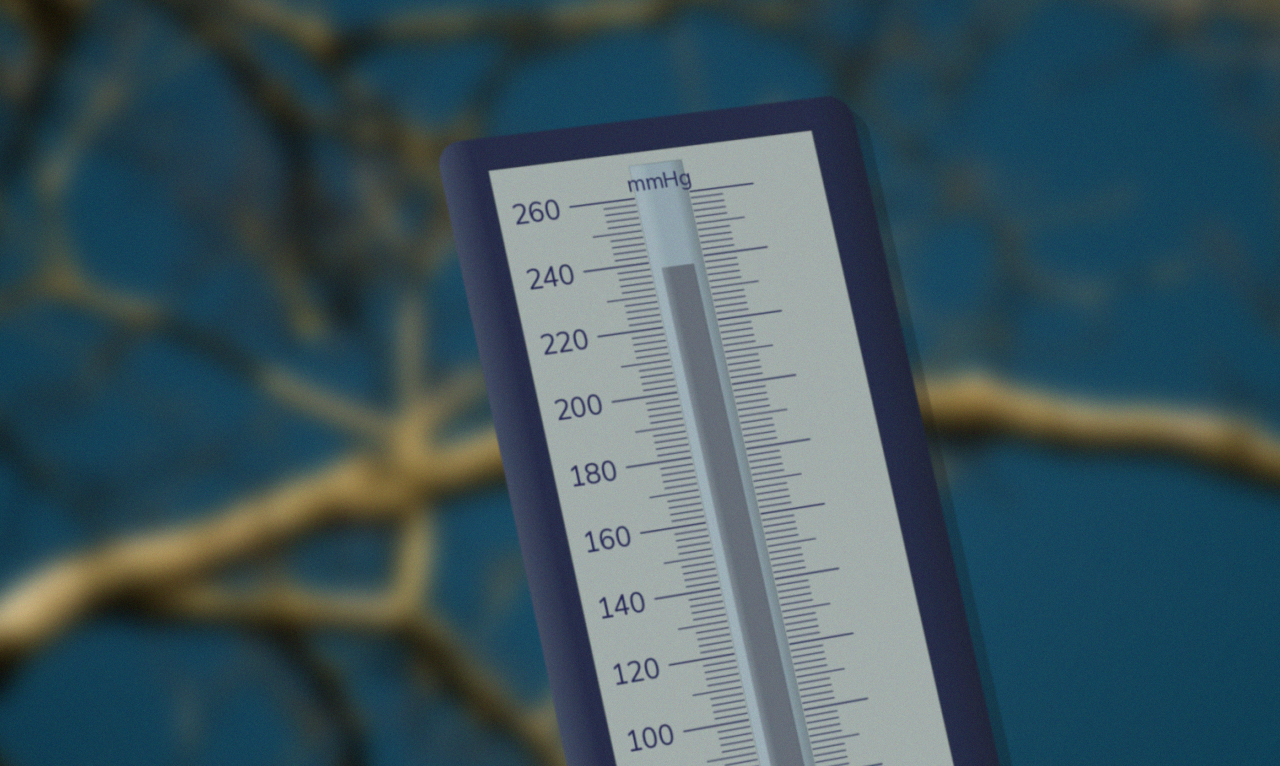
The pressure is 238 mmHg
